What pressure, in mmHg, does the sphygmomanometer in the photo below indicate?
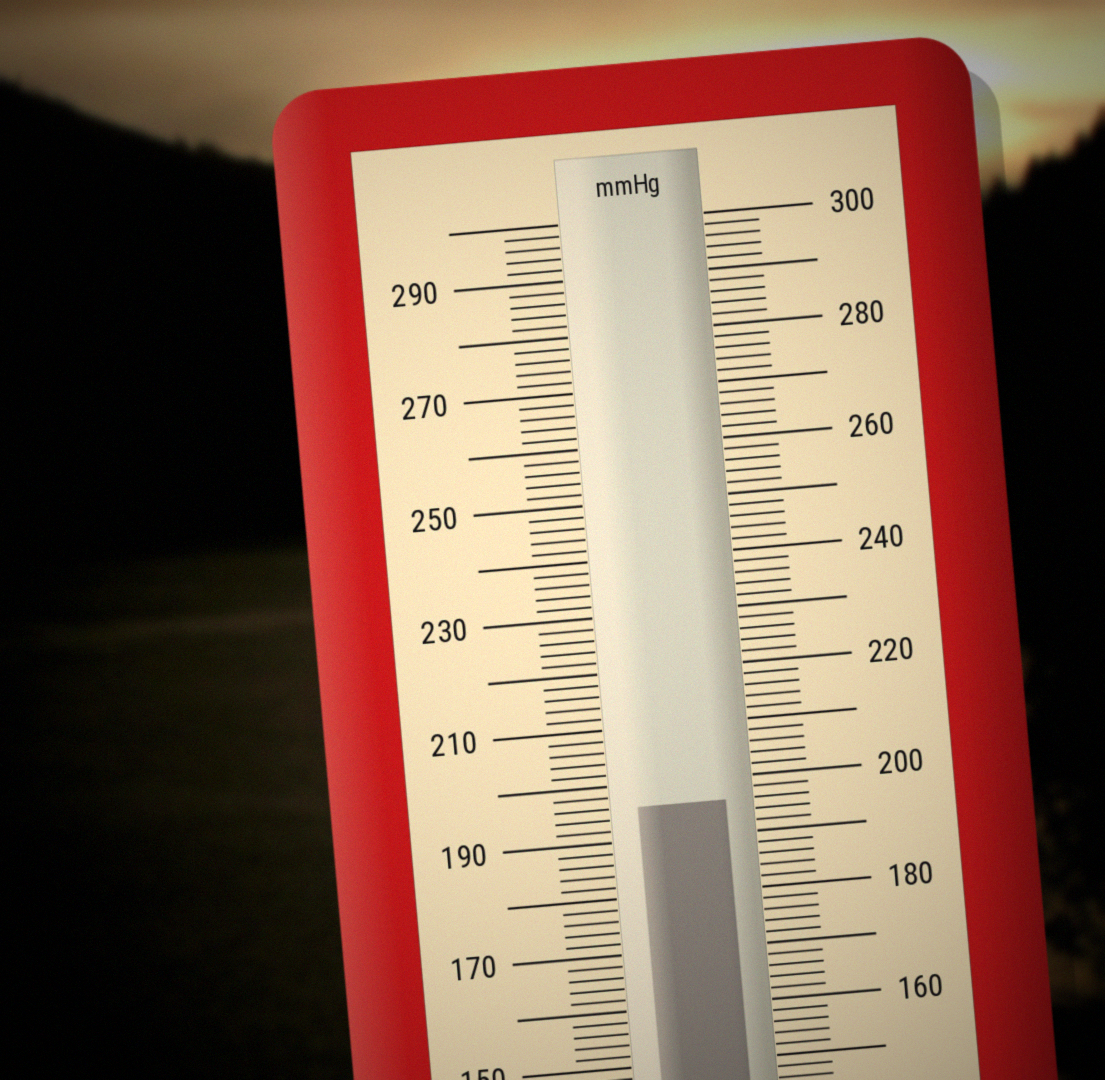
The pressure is 196 mmHg
